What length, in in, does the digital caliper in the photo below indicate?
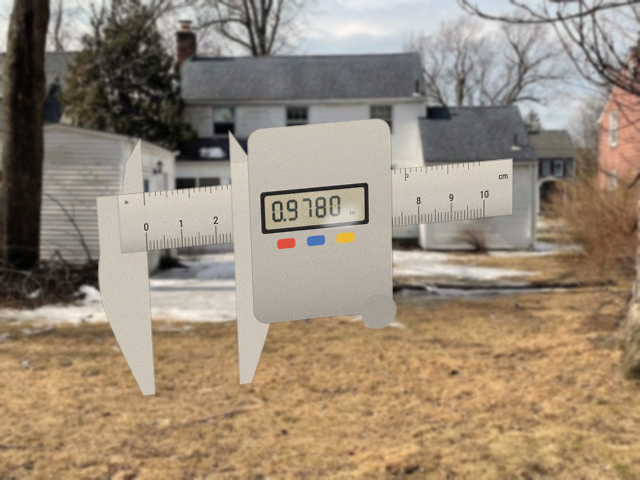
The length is 0.9780 in
